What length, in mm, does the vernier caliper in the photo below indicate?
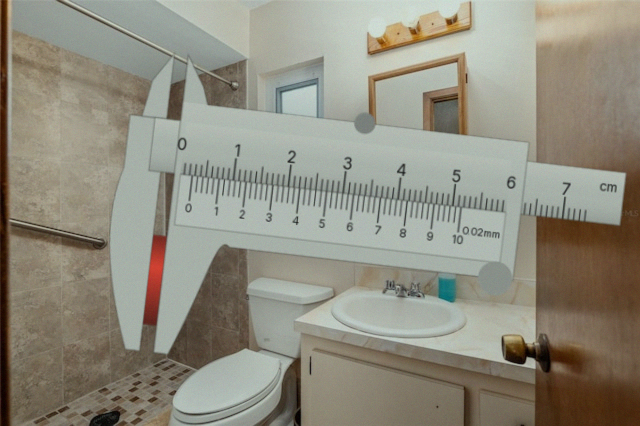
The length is 2.5 mm
